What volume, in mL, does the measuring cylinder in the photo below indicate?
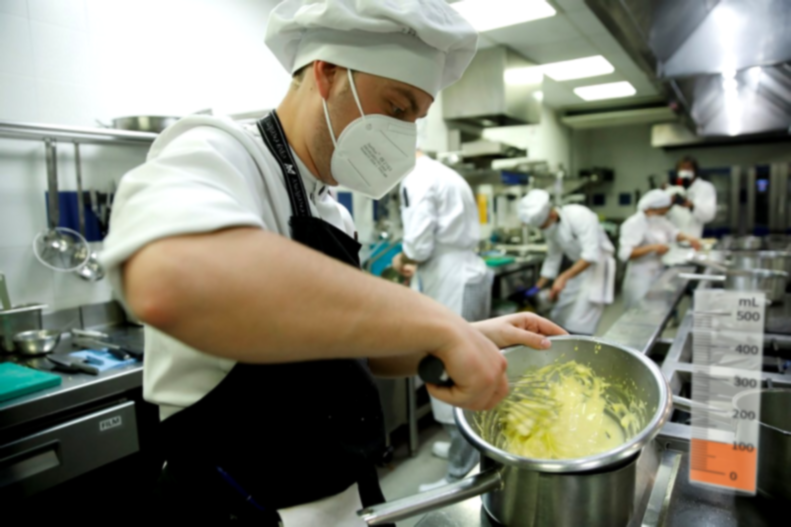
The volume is 100 mL
